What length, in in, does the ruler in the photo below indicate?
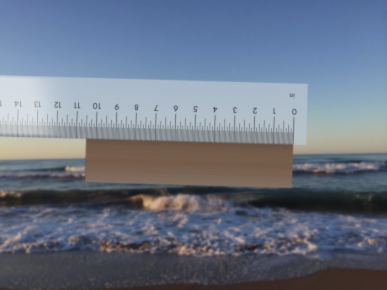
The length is 10.5 in
